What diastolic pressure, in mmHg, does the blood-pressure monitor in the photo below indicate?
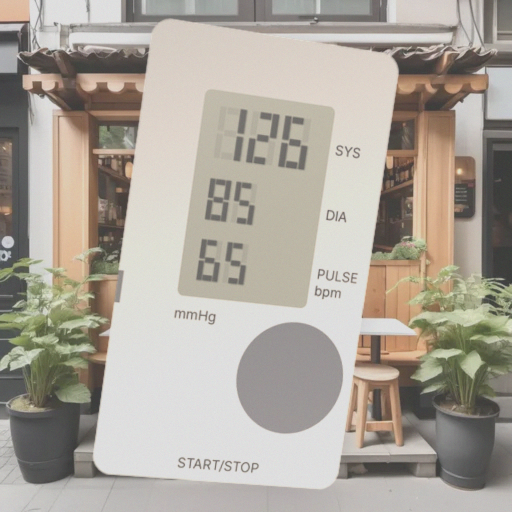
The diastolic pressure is 85 mmHg
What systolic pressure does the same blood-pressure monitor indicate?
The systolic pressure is 126 mmHg
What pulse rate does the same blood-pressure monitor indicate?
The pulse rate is 65 bpm
